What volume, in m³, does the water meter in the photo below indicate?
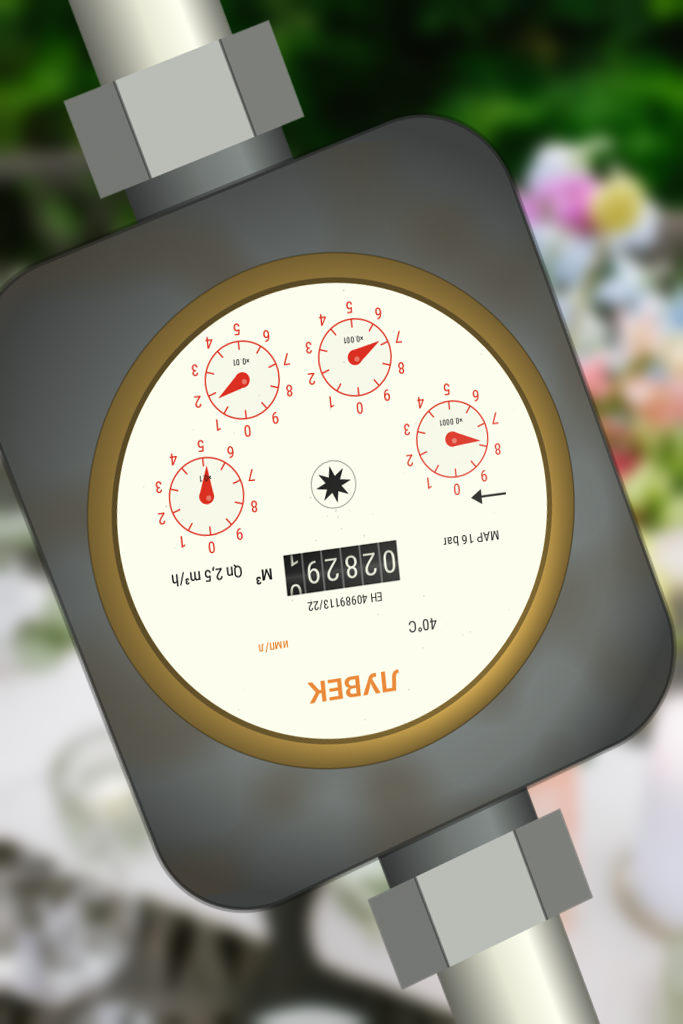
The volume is 28290.5167 m³
